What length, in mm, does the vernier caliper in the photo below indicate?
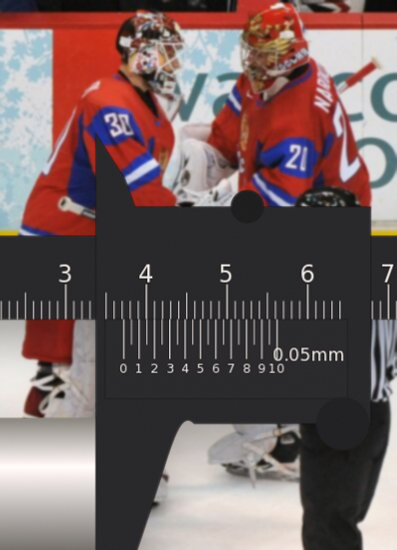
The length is 37.2 mm
